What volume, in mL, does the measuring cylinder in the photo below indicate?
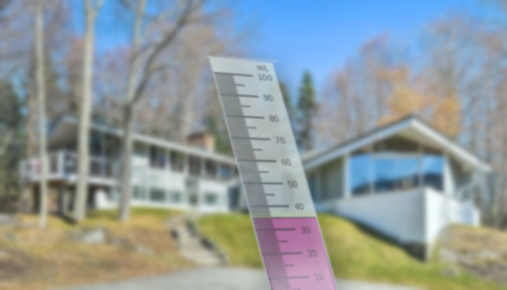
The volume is 35 mL
